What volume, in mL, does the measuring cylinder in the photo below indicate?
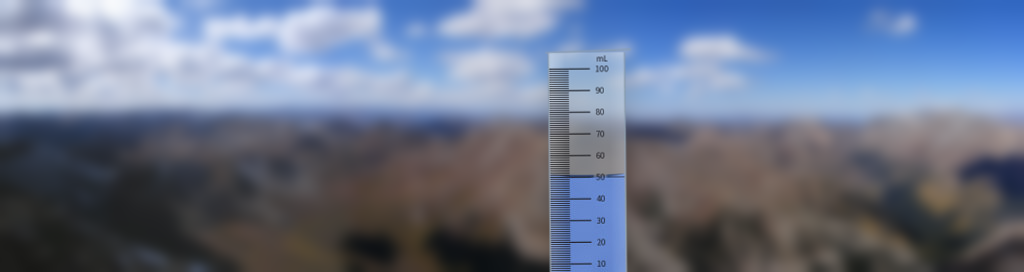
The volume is 50 mL
